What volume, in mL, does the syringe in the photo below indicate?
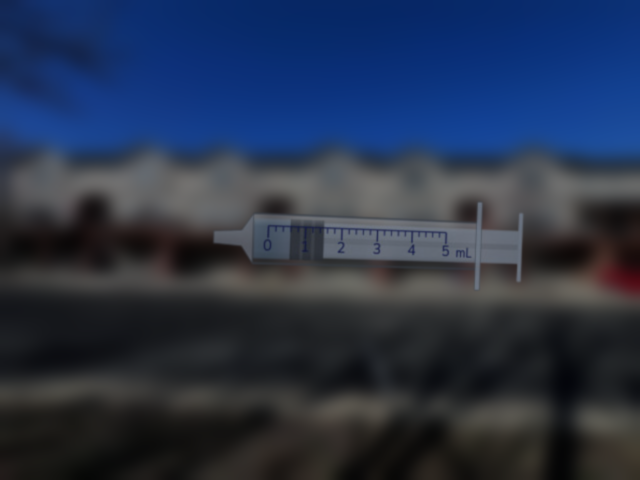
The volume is 0.6 mL
